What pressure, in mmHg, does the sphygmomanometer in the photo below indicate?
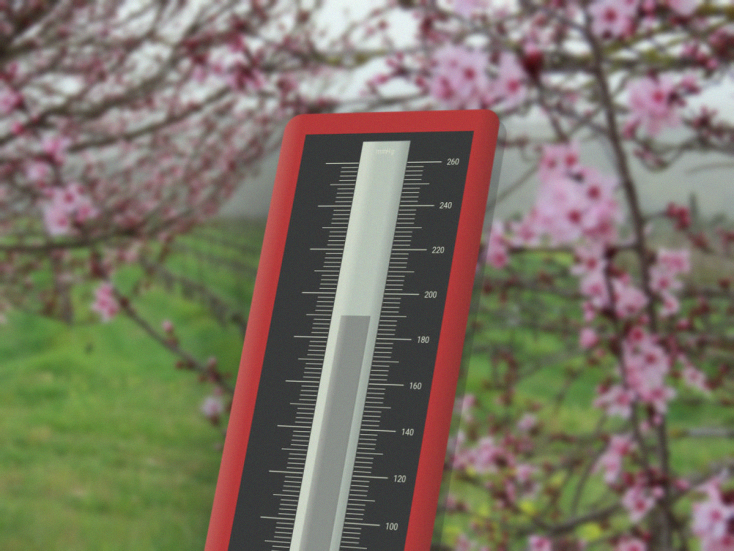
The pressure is 190 mmHg
